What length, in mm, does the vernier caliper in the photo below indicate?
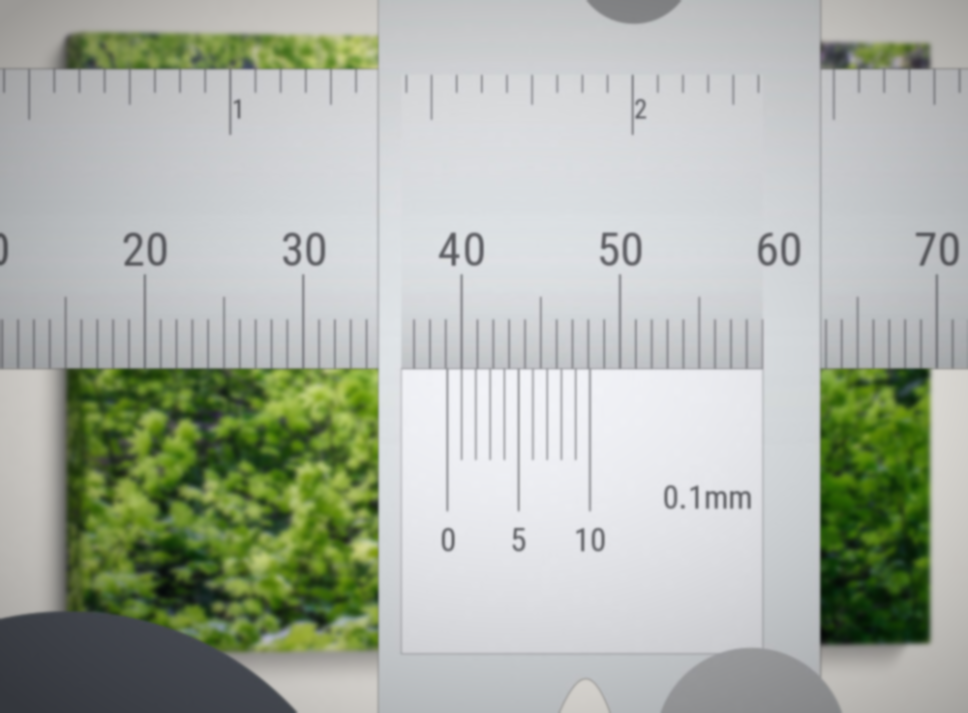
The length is 39.1 mm
